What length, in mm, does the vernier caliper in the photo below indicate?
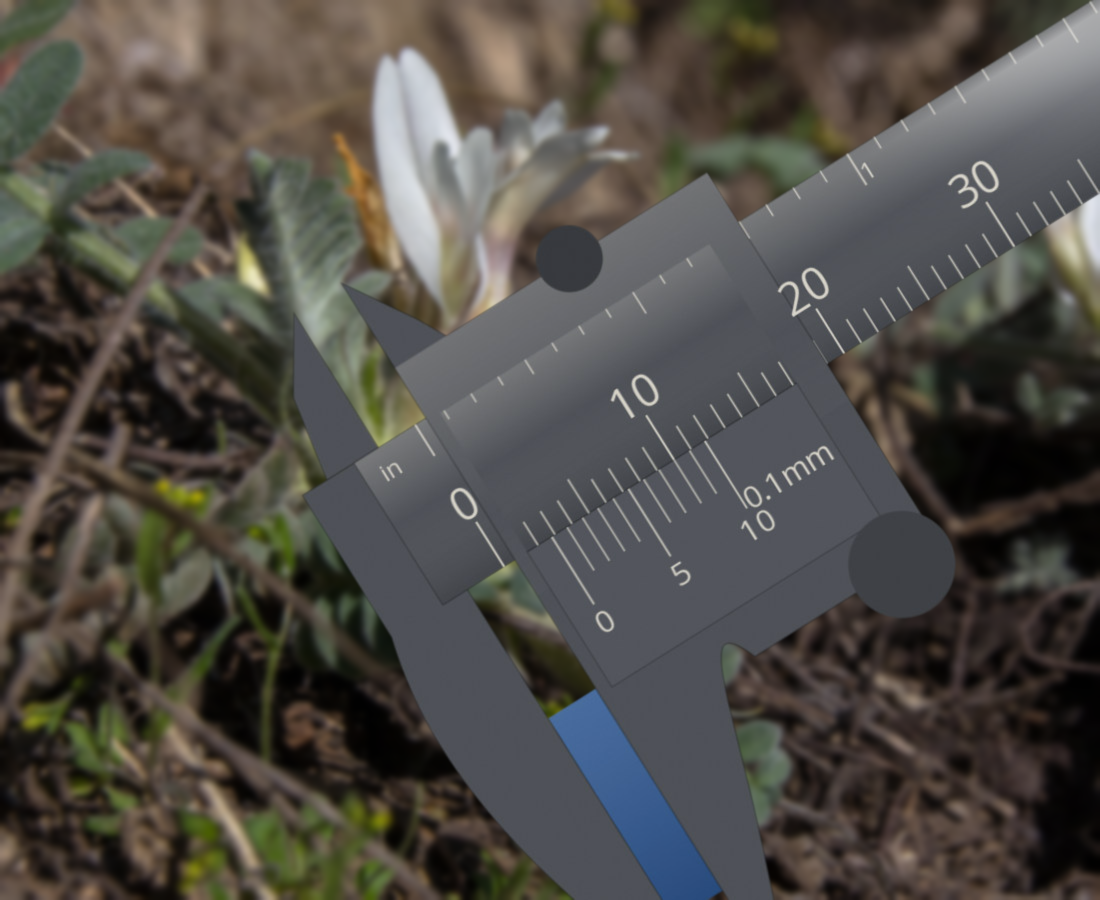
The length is 2.8 mm
